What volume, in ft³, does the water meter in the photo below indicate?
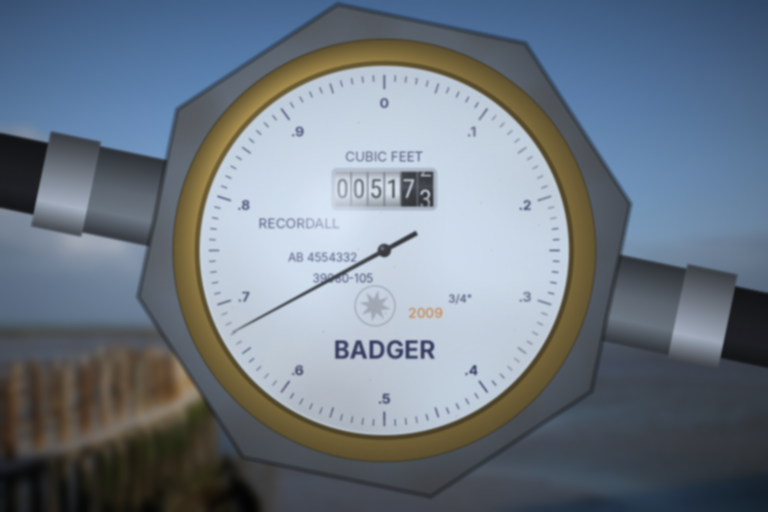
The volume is 5172.67 ft³
